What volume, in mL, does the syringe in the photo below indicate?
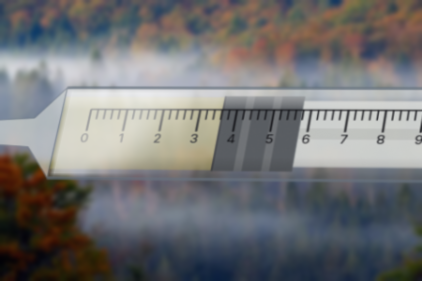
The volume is 3.6 mL
